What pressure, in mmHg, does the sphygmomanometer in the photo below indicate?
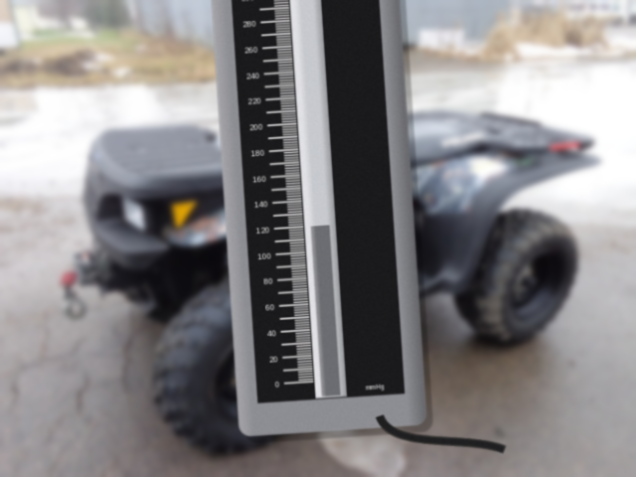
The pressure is 120 mmHg
